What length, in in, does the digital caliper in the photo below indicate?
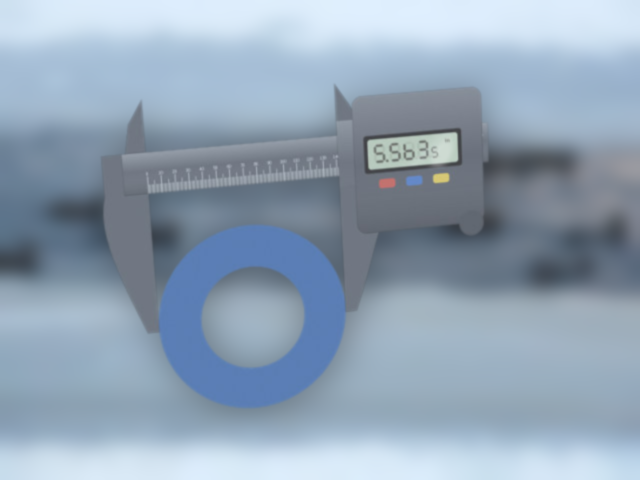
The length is 5.5635 in
